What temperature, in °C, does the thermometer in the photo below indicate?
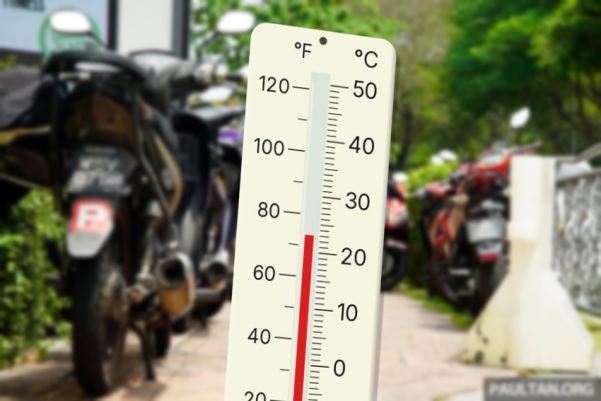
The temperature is 23 °C
